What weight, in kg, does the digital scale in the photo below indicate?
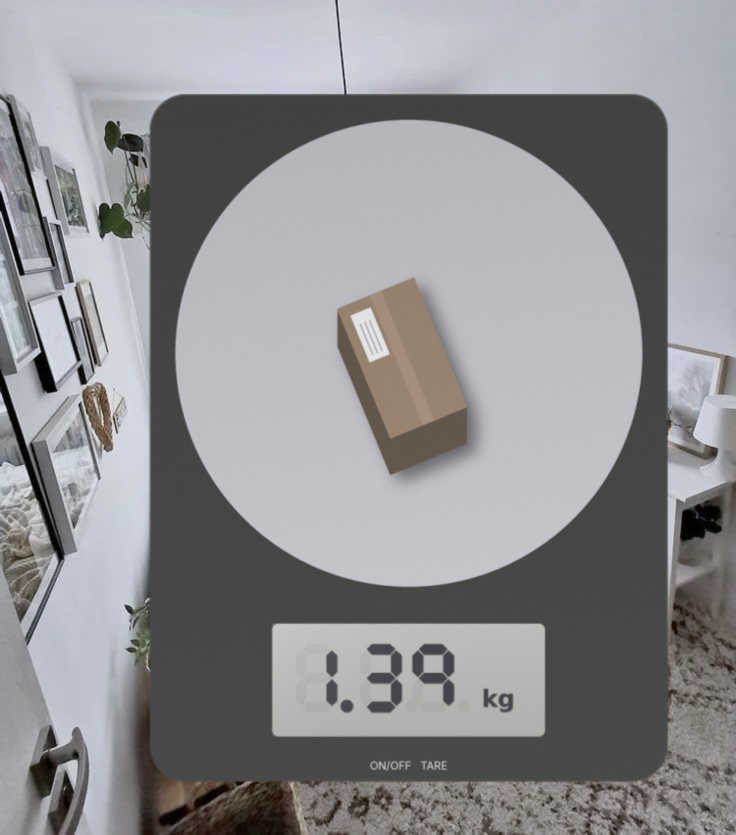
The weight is 1.39 kg
